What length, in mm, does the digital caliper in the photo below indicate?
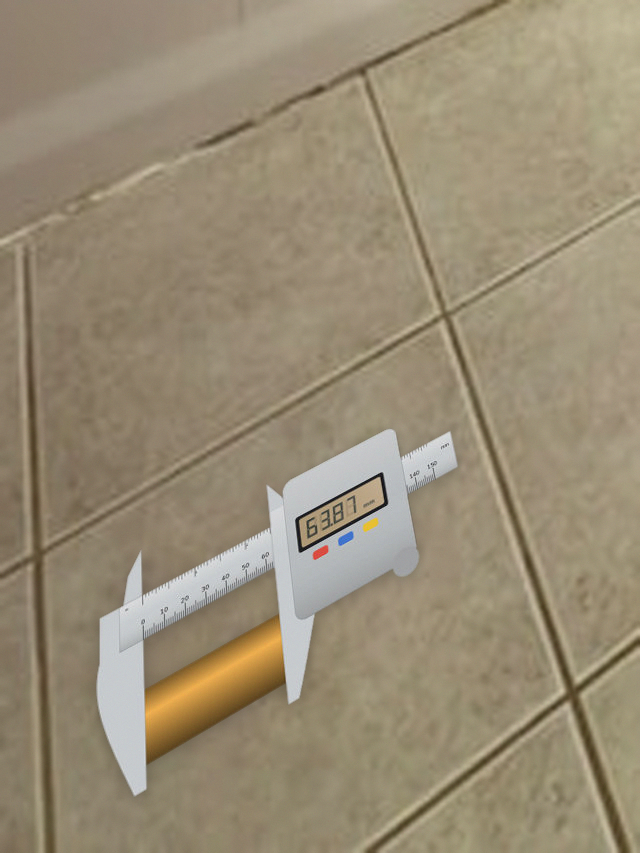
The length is 63.87 mm
